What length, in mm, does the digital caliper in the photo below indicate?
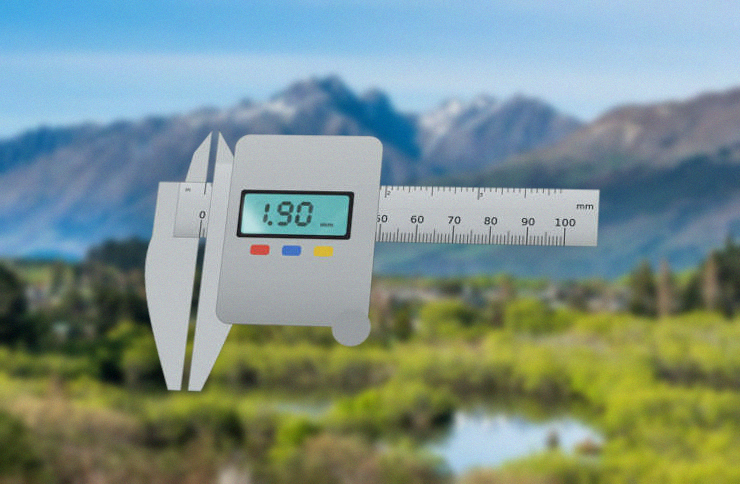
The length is 1.90 mm
